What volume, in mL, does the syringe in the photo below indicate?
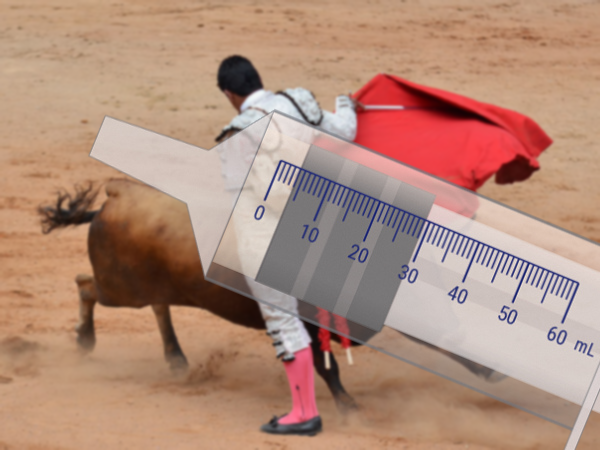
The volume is 4 mL
